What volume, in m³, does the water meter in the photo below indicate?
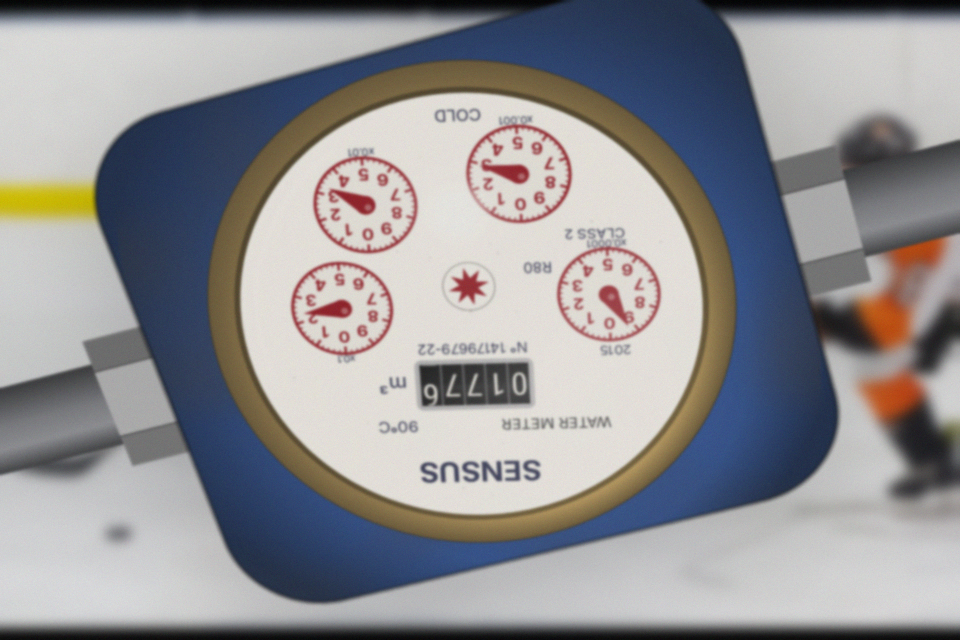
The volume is 1776.2329 m³
